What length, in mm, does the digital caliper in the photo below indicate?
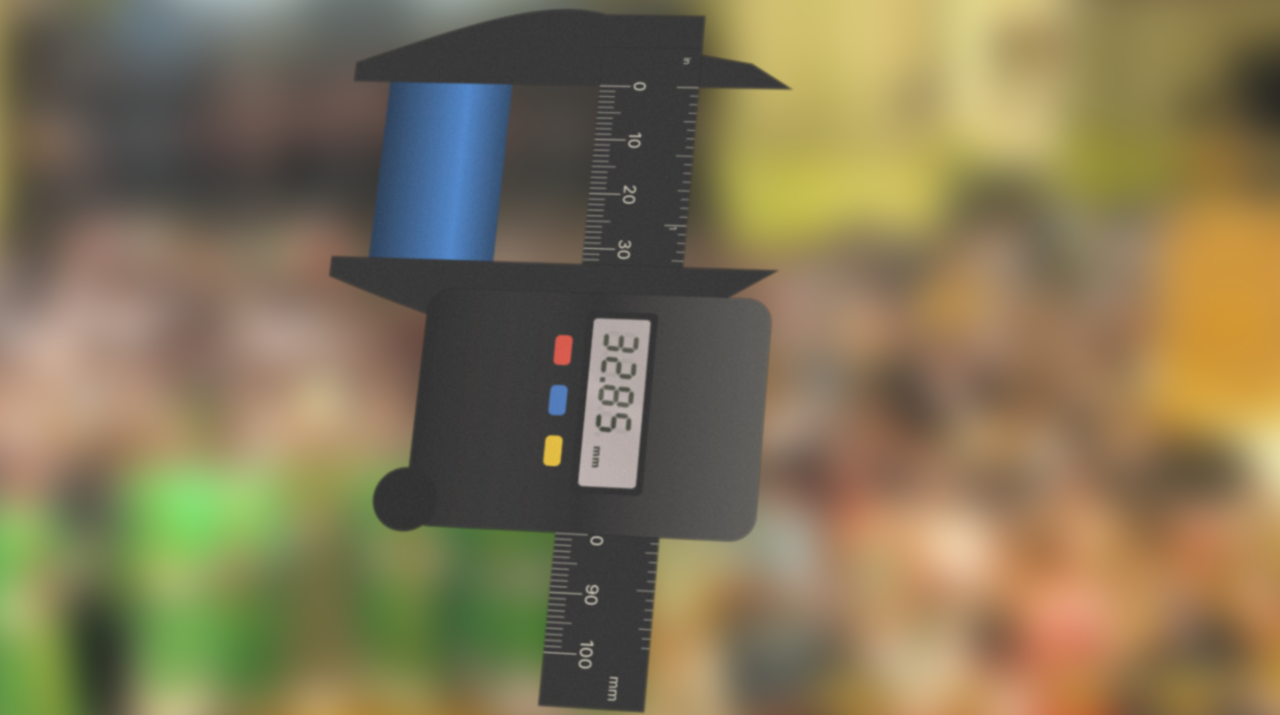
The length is 32.85 mm
